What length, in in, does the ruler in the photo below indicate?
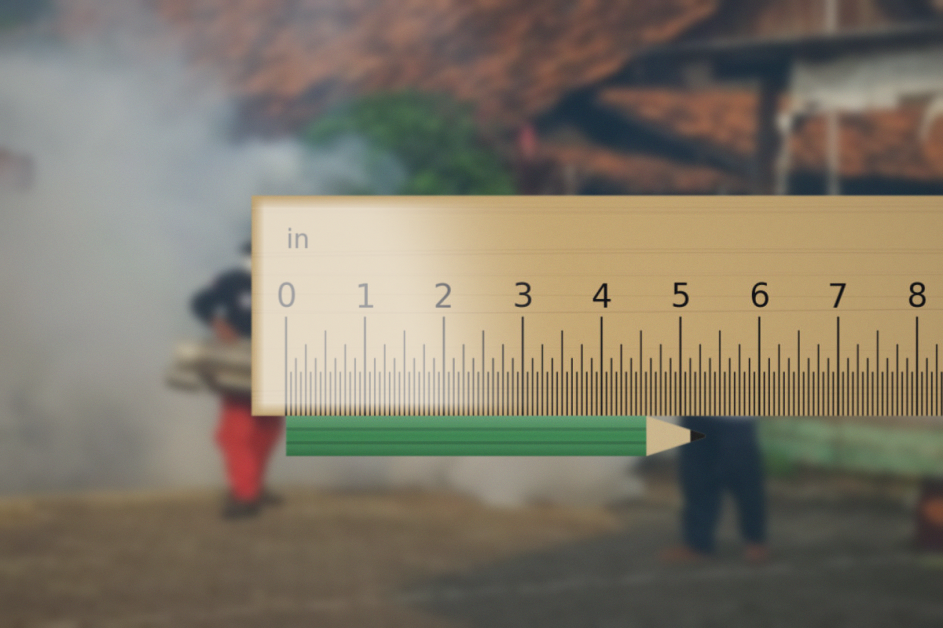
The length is 5.3125 in
